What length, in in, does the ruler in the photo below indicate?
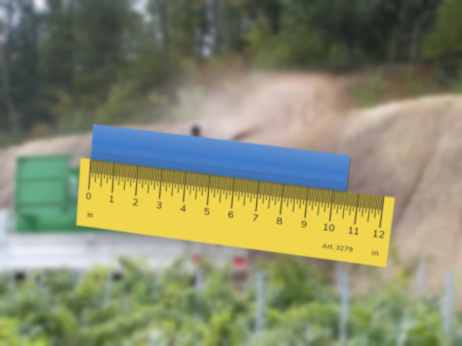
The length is 10.5 in
